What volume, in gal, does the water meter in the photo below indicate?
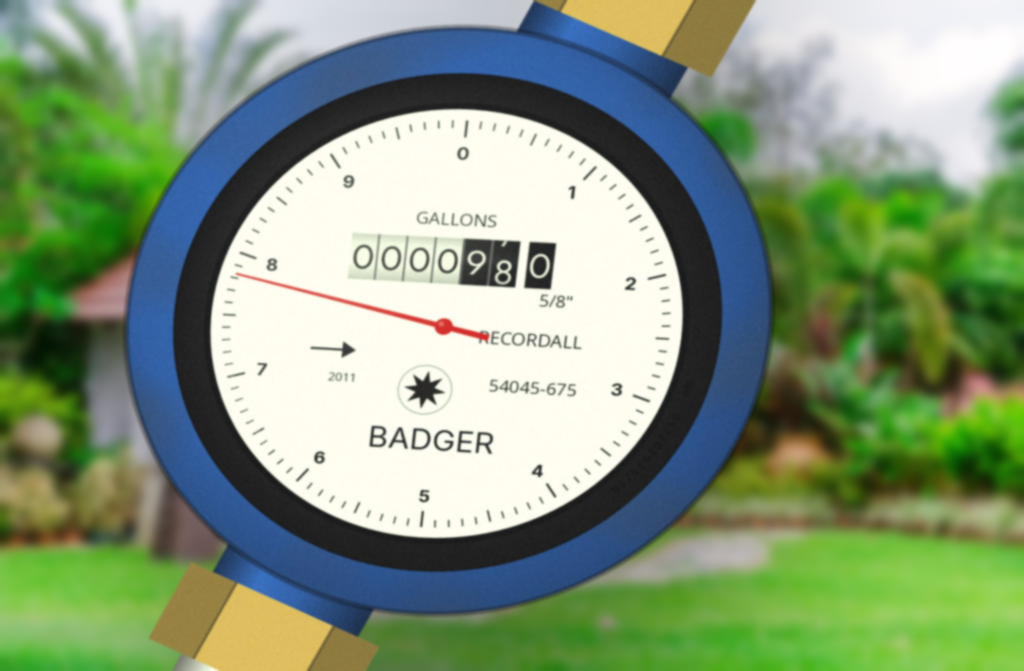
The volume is 977.8 gal
